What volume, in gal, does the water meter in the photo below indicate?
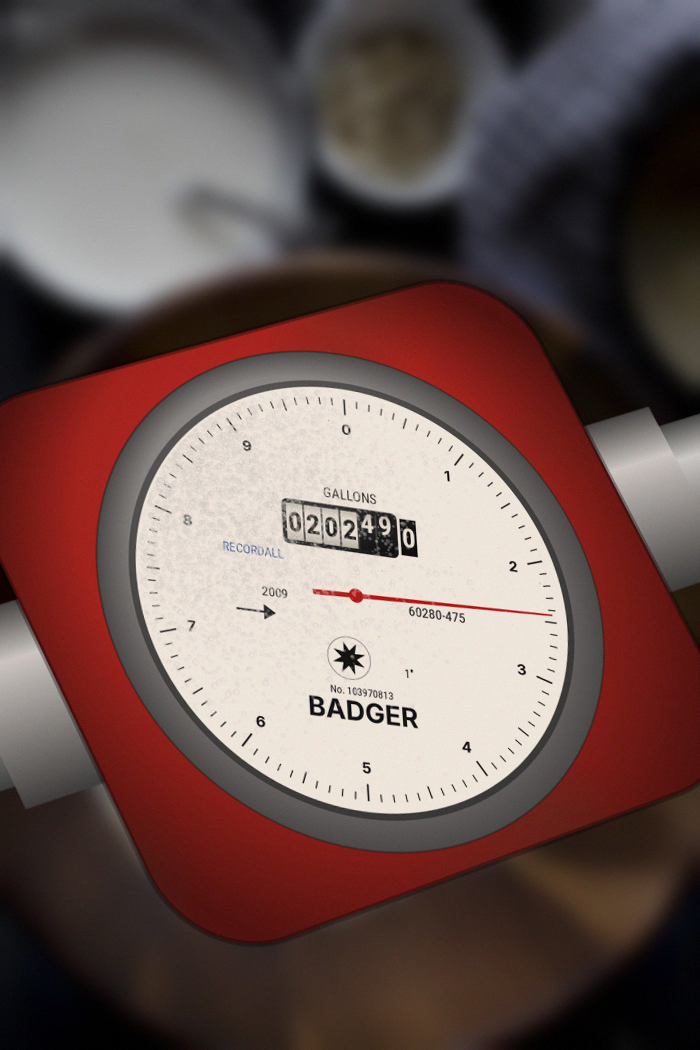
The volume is 202492.4 gal
